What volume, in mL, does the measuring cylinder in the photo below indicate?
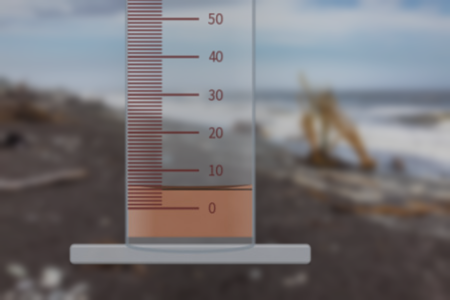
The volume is 5 mL
